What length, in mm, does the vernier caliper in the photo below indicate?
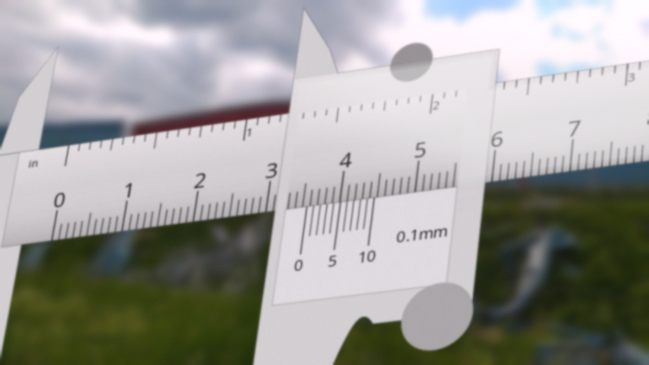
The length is 35.6 mm
